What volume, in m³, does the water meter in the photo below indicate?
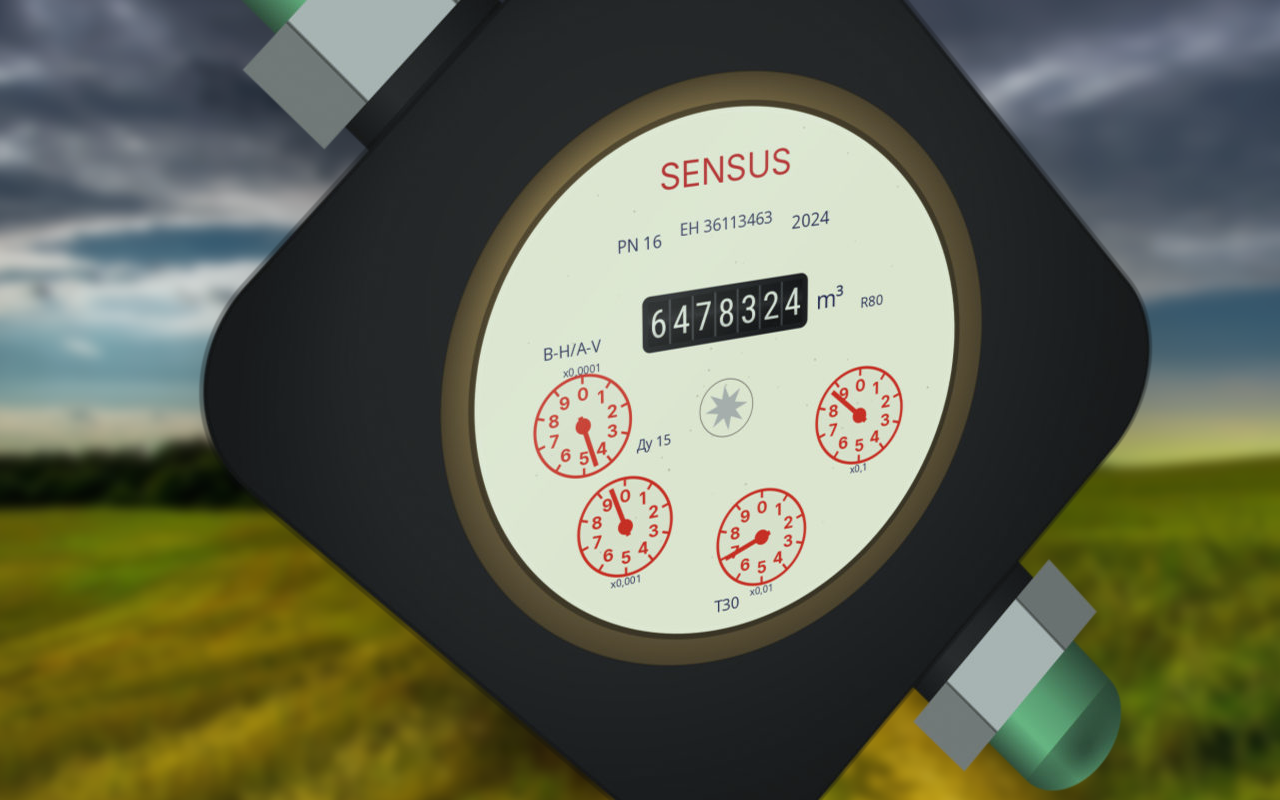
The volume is 6478324.8694 m³
